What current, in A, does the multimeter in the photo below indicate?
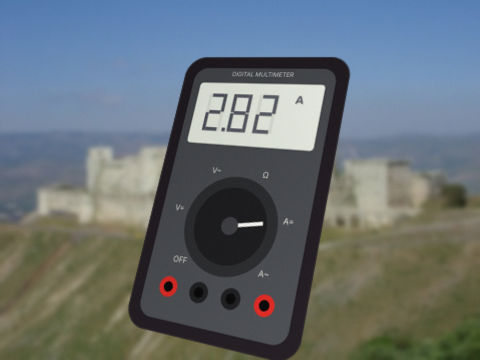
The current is 2.82 A
